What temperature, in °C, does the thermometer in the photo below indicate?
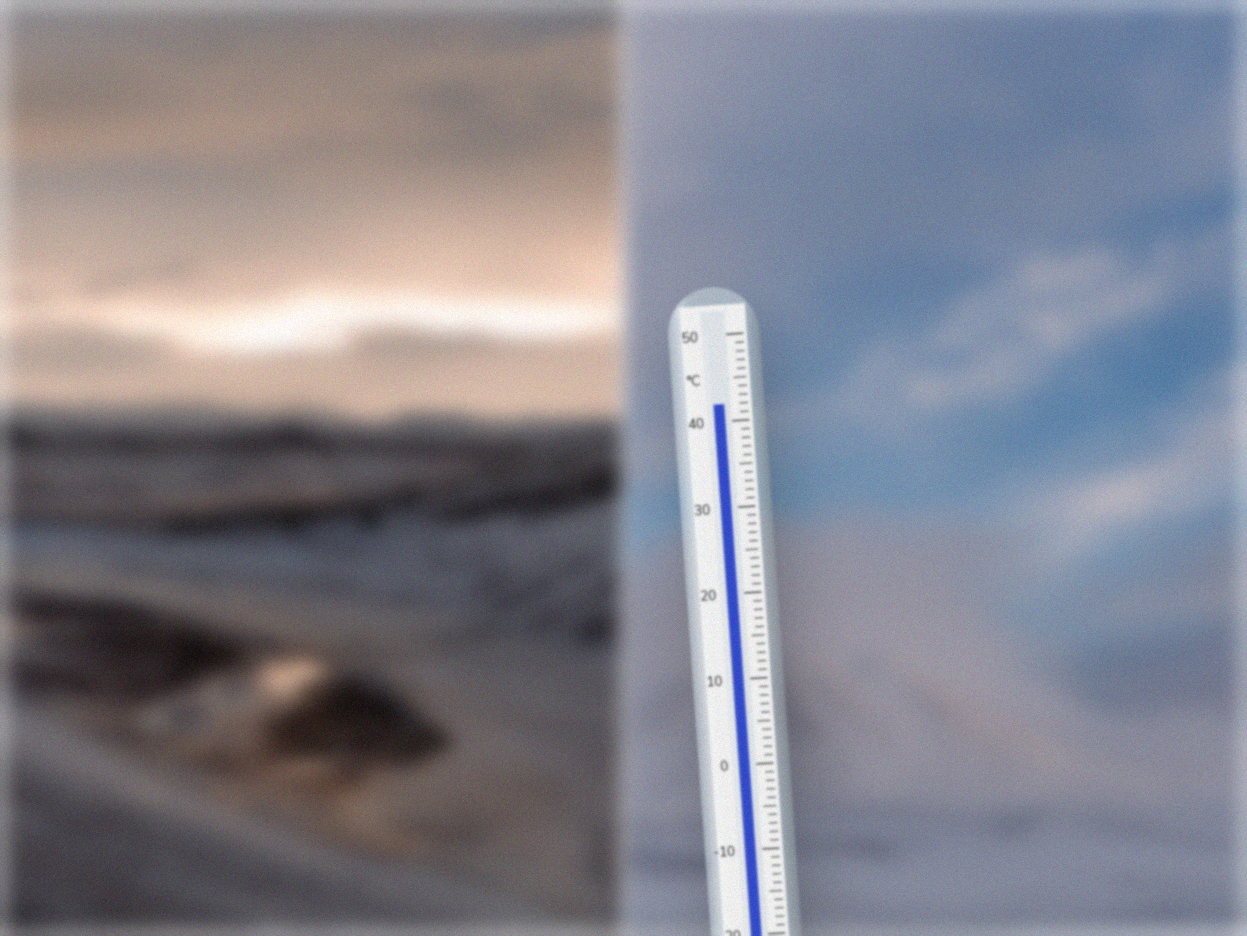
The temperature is 42 °C
